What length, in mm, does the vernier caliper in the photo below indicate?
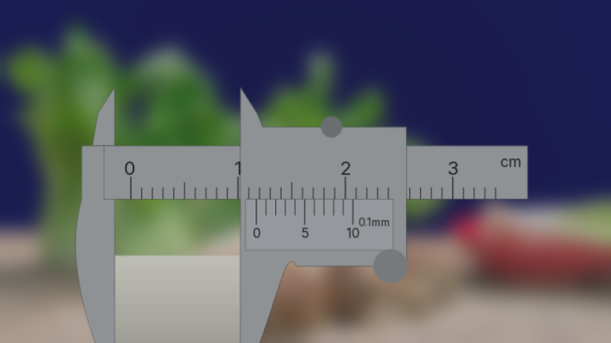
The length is 11.7 mm
